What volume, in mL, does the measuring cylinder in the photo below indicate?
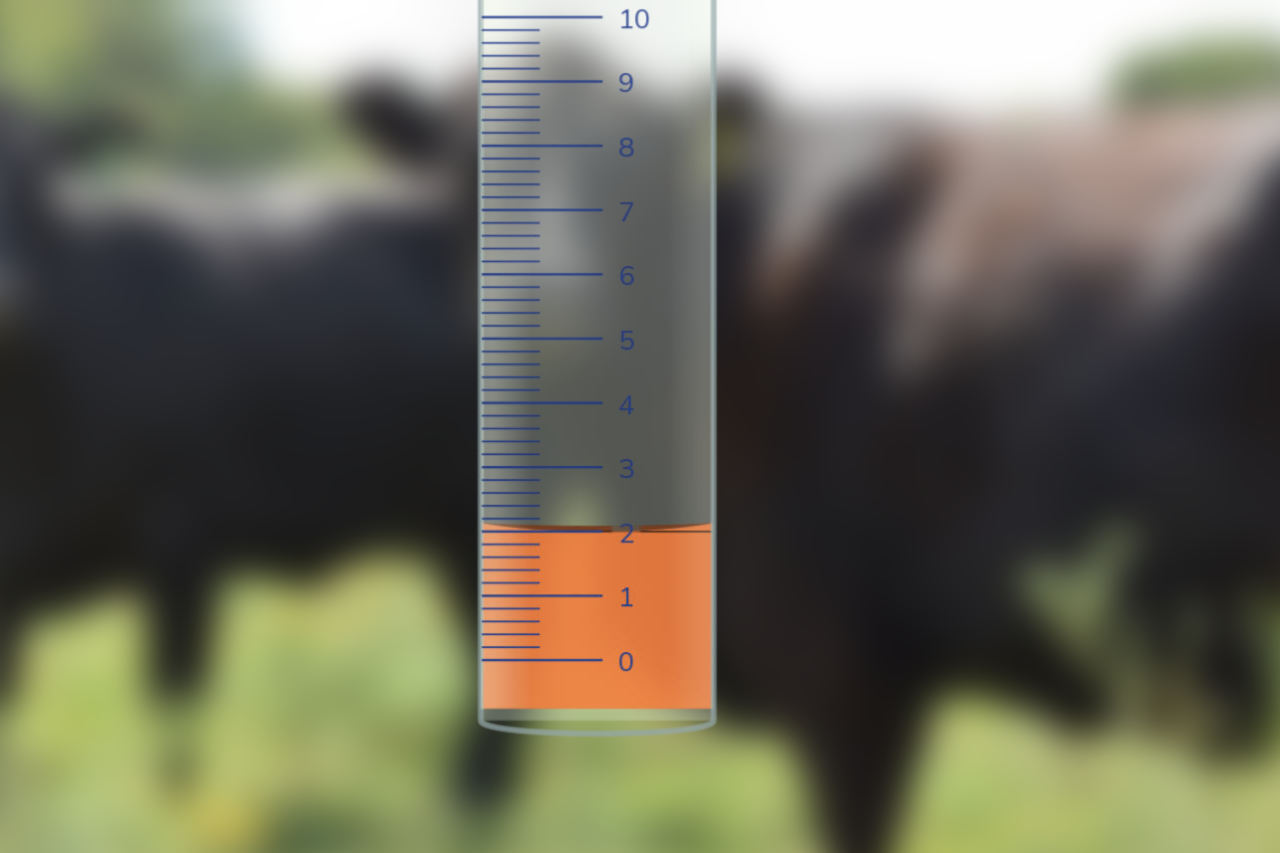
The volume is 2 mL
